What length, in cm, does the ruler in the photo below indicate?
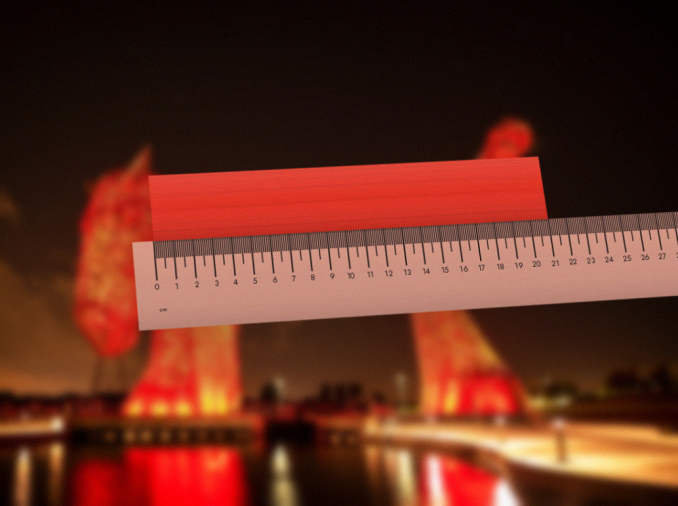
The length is 21 cm
